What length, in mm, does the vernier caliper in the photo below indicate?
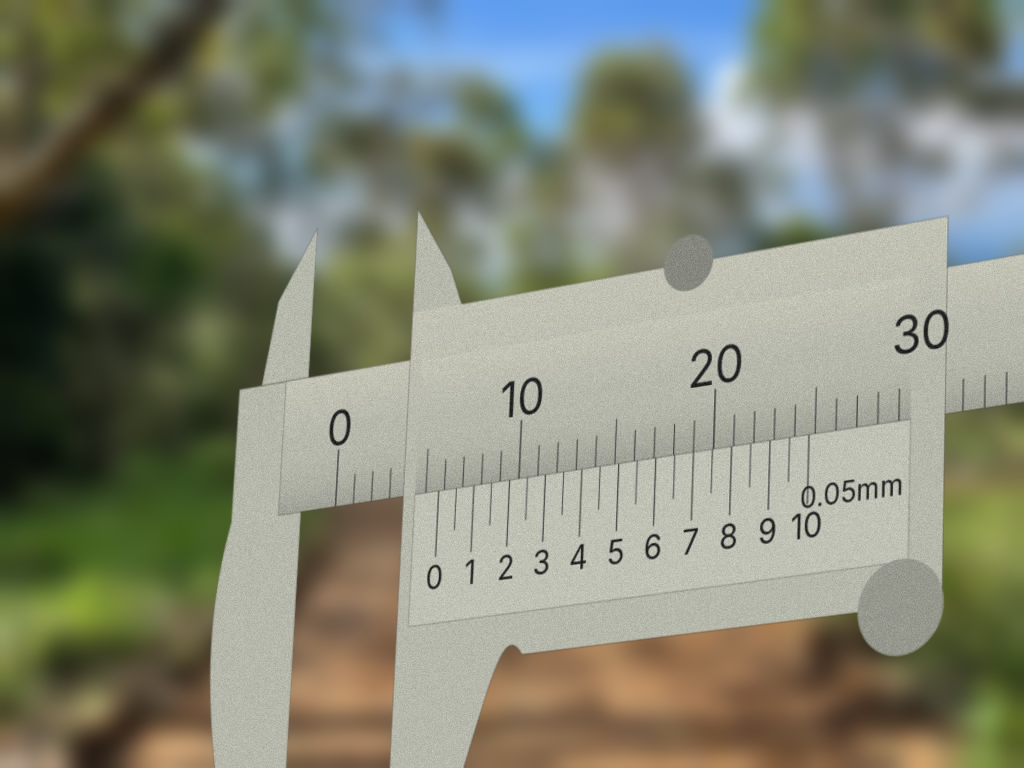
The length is 5.7 mm
